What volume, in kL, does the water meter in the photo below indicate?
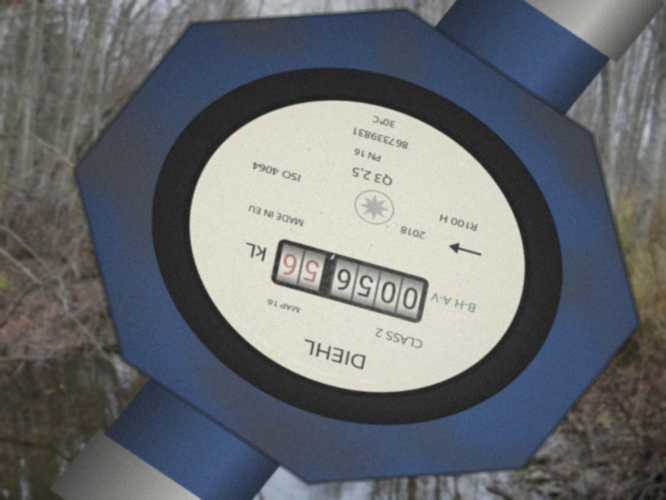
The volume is 56.56 kL
